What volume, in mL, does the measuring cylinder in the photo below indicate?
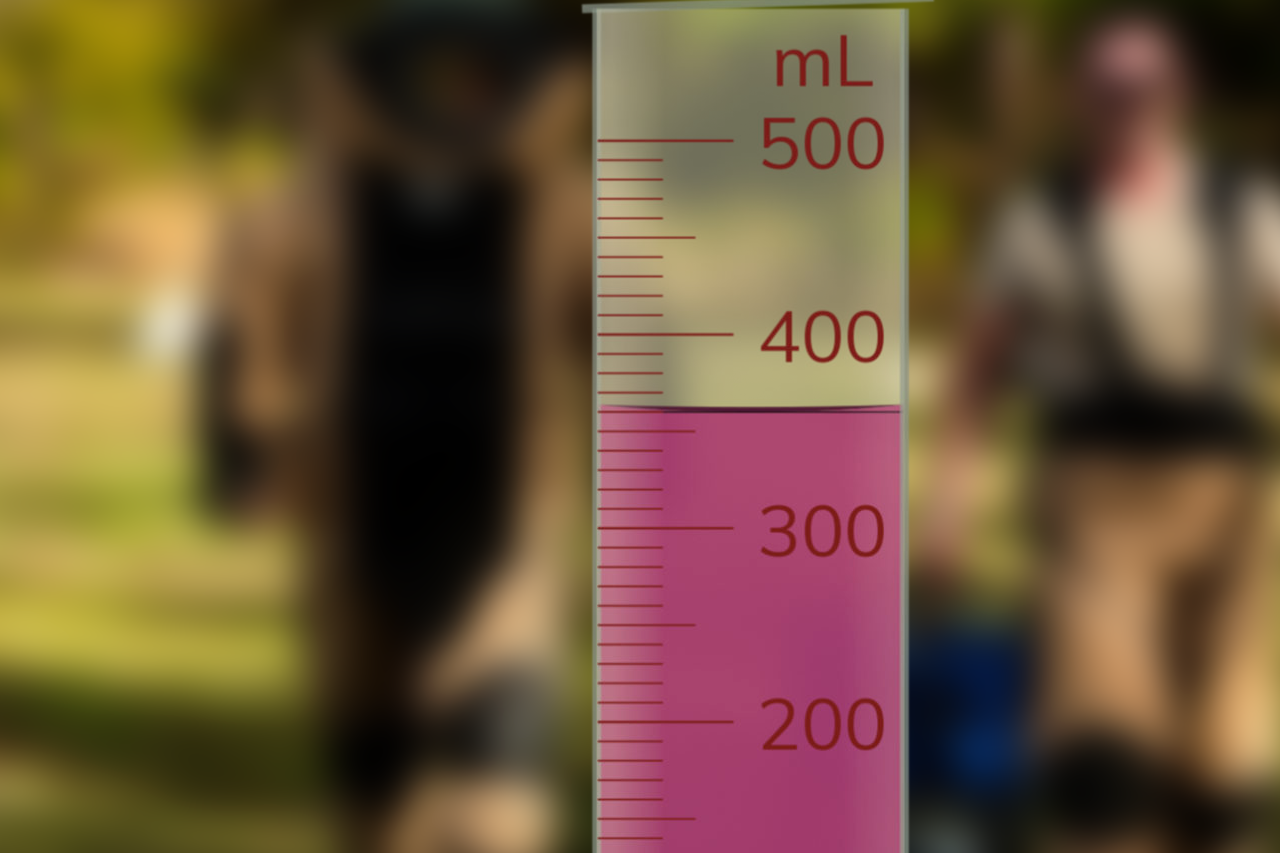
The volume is 360 mL
